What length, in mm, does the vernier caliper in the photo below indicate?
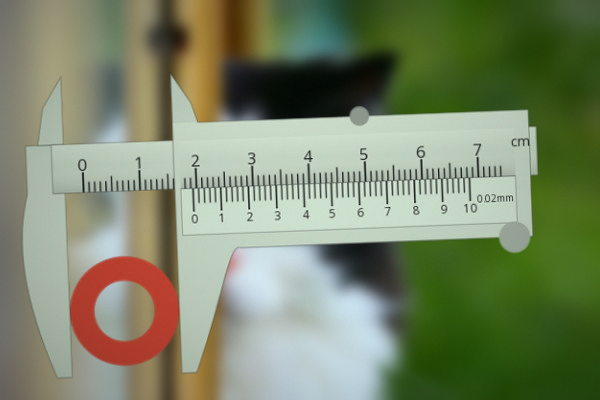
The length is 19.4 mm
